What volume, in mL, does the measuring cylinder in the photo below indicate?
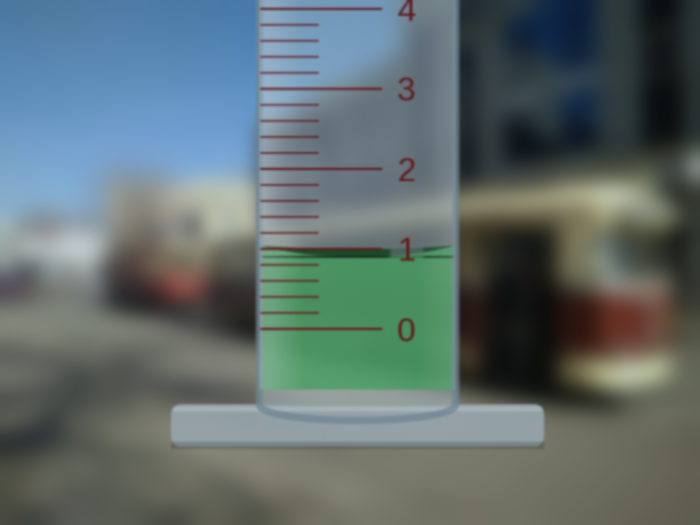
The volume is 0.9 mL
